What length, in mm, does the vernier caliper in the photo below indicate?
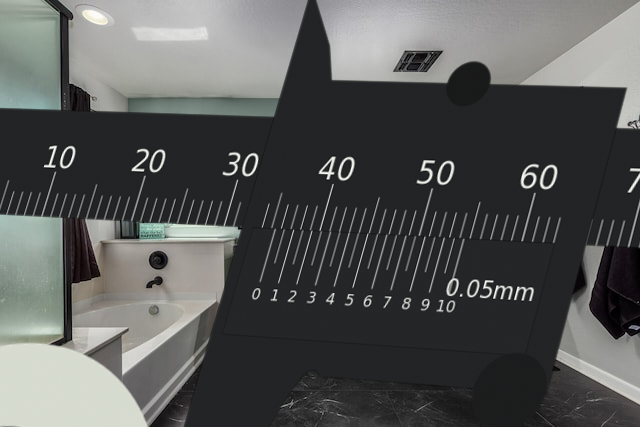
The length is 35.4 mm
